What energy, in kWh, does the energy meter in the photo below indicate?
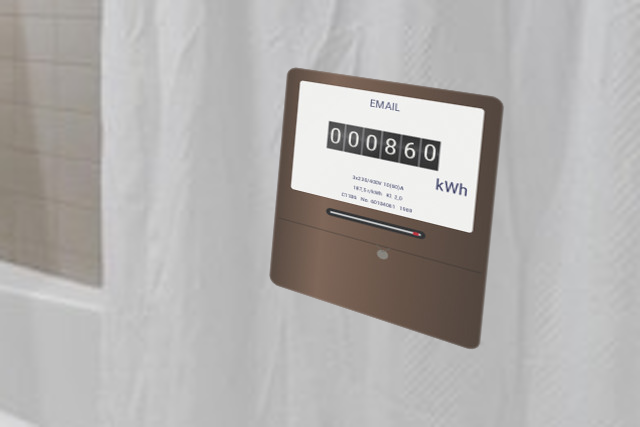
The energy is 860 kWh
